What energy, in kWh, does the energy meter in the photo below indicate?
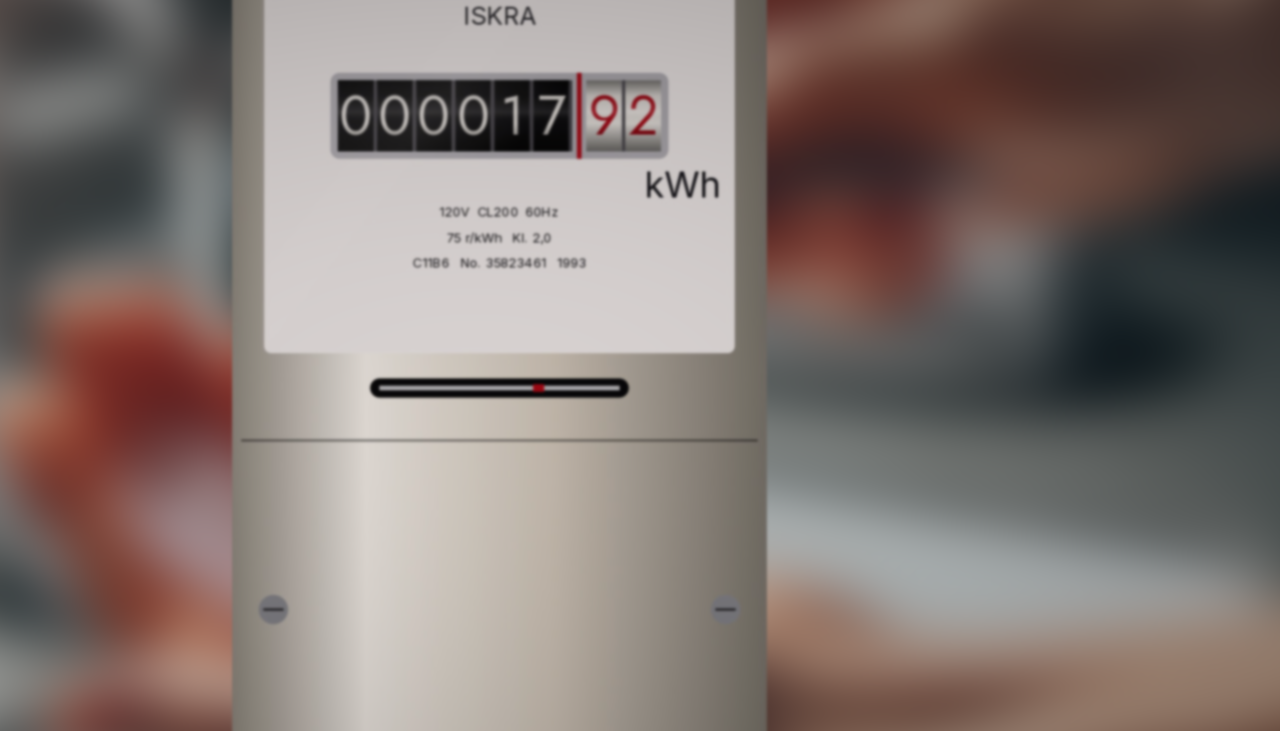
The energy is 17.92 kWh
